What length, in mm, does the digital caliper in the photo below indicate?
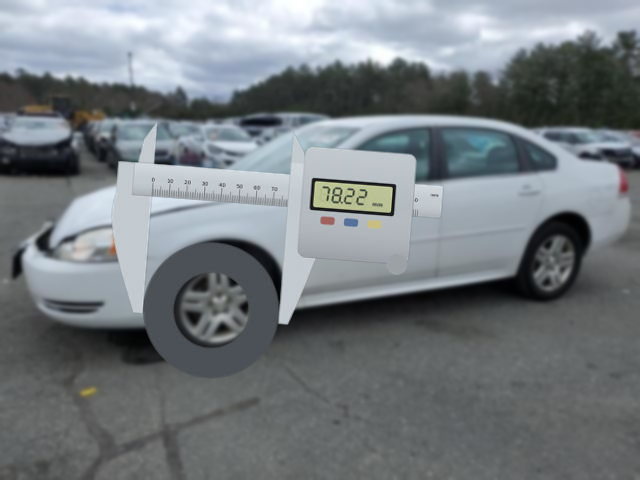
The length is 78.22 mm
